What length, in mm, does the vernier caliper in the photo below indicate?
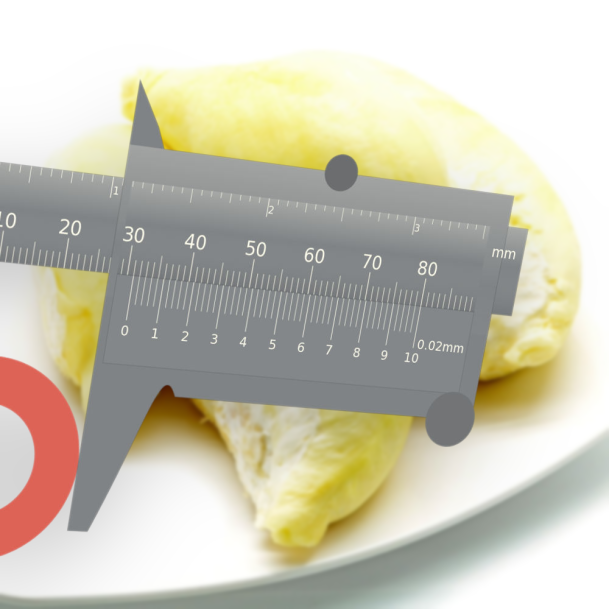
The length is 31.0 mm
